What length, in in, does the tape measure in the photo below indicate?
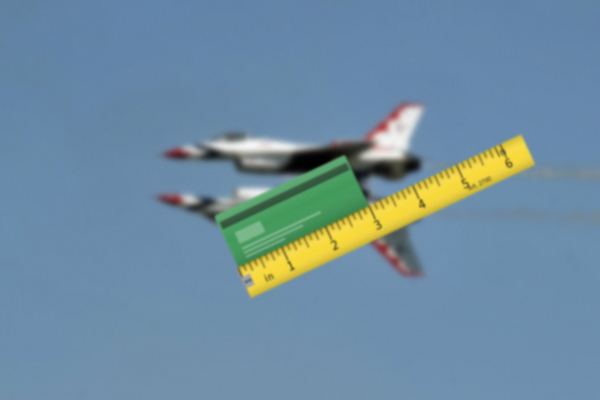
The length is 3 in
